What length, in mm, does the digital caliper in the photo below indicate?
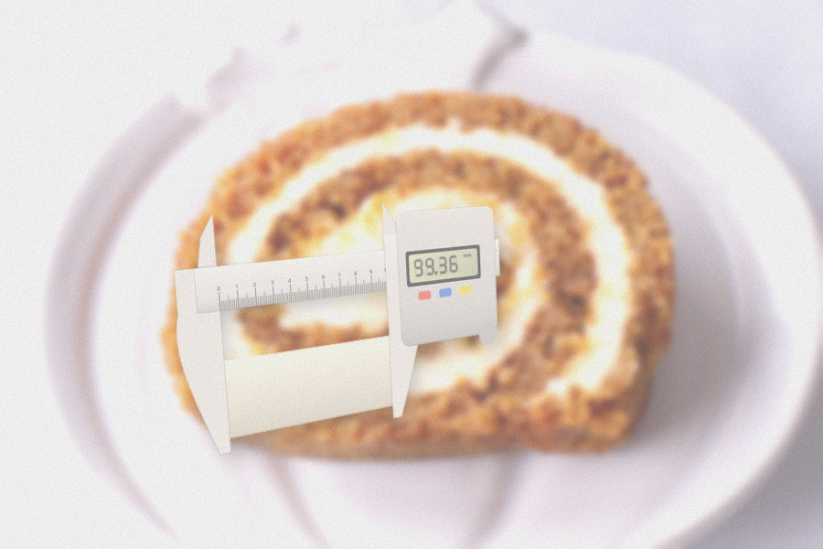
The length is 99.36 mm
